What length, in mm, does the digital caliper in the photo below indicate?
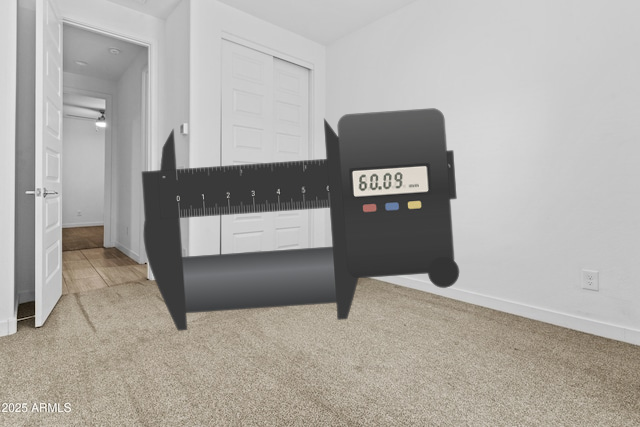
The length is 60.09 mm
